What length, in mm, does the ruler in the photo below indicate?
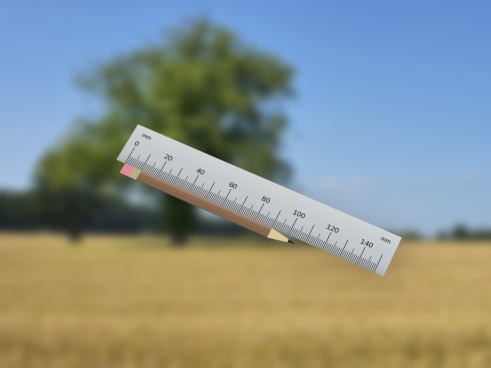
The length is 105 mm
